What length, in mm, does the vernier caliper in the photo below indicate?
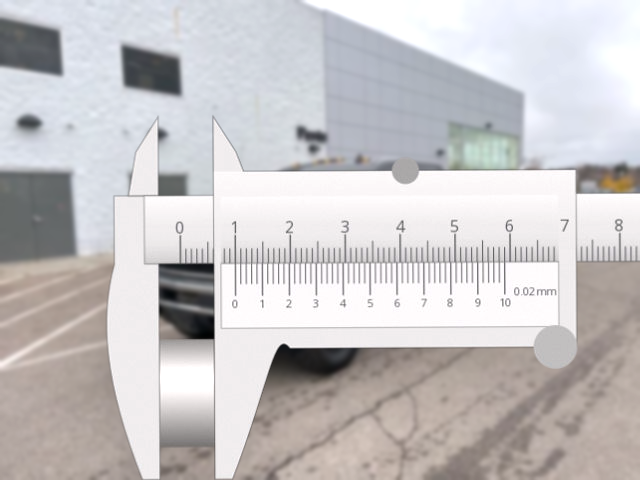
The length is 10.0 mm
